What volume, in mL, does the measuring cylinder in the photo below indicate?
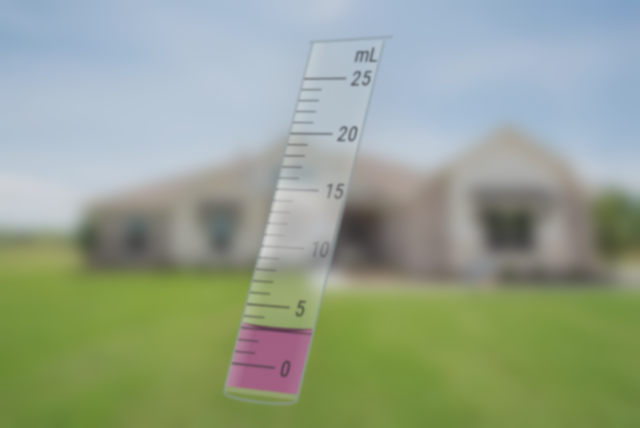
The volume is 3 mL
